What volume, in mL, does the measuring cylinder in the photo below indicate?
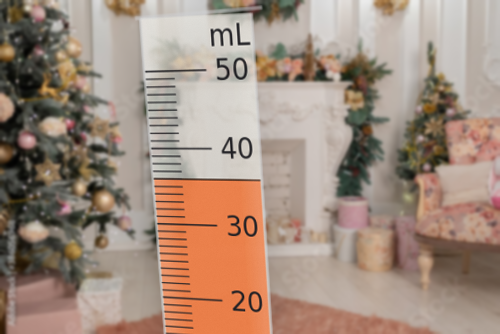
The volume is 36 mL
